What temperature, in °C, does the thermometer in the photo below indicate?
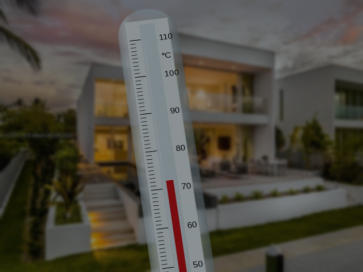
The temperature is 72 °C
